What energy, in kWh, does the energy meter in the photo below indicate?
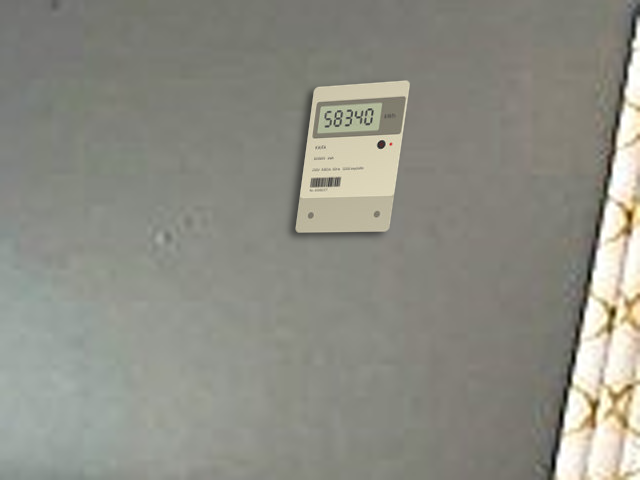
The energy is 58340 kWh
